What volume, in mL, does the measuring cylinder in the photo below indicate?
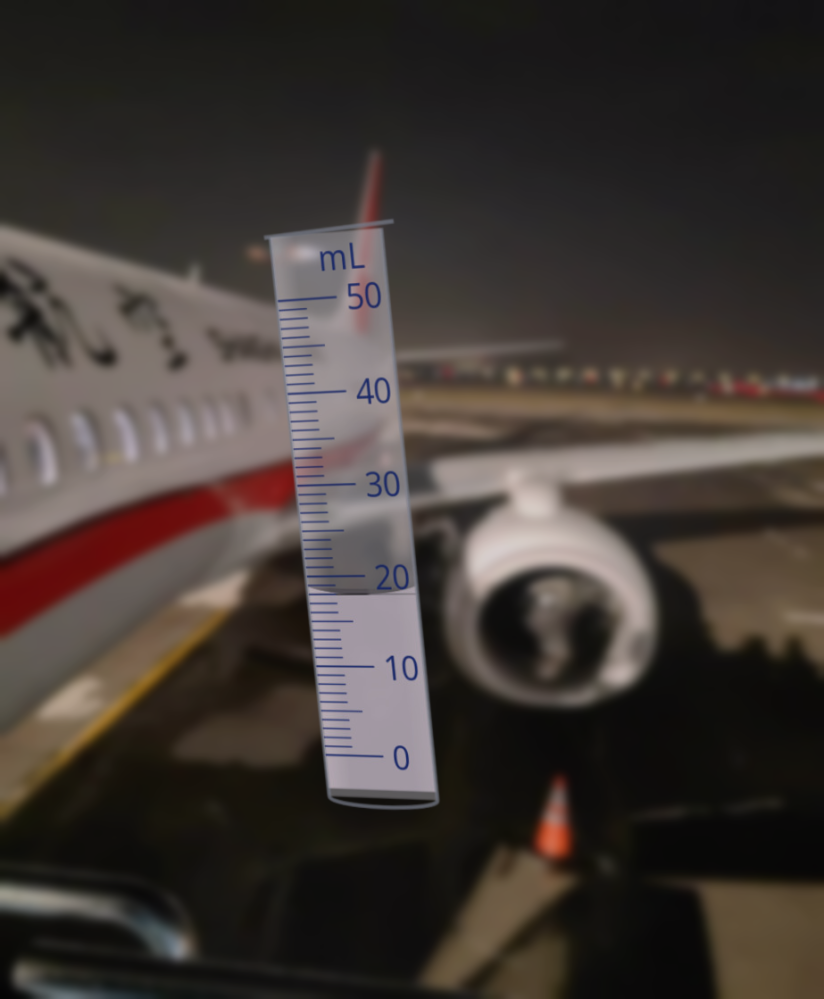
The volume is 18 mL
